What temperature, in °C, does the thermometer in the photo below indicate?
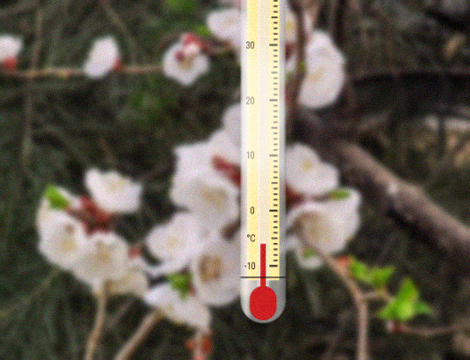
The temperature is -6 °C
